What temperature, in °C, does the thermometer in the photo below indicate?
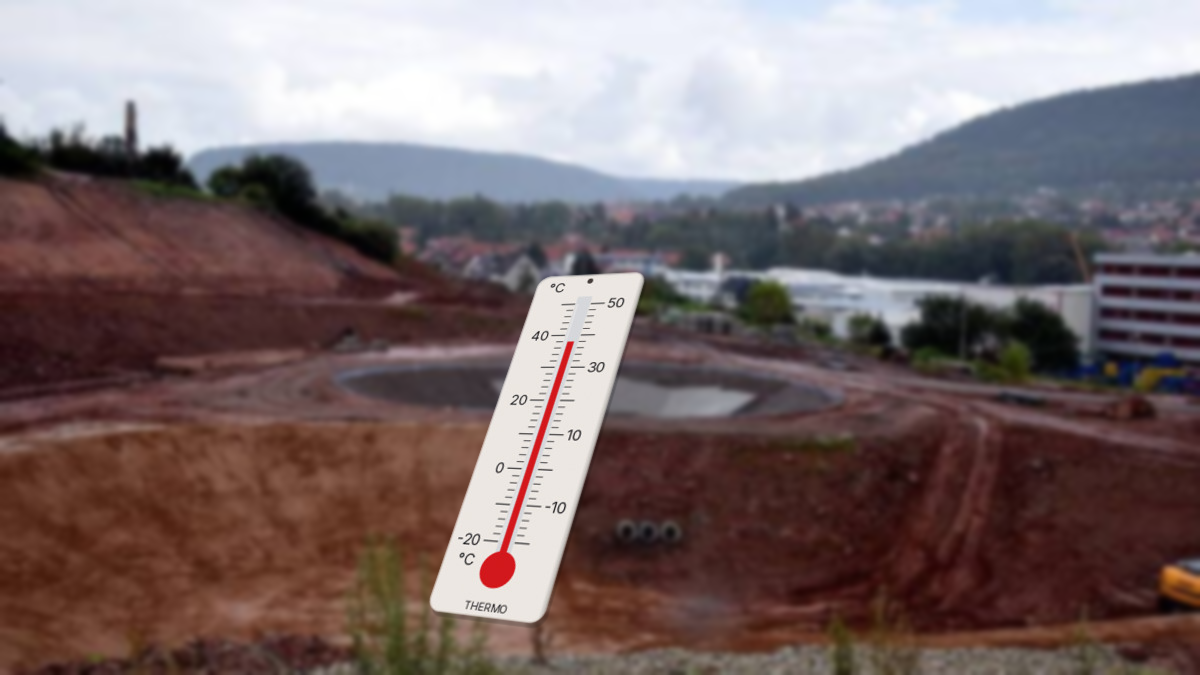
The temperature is 38 °C
